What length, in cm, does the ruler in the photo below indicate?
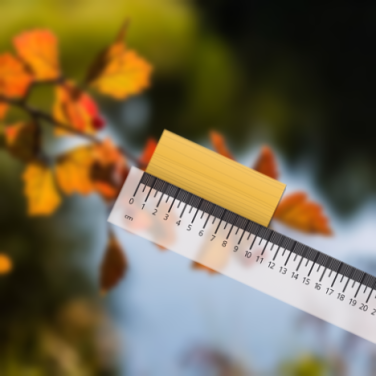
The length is 10.5 cm
